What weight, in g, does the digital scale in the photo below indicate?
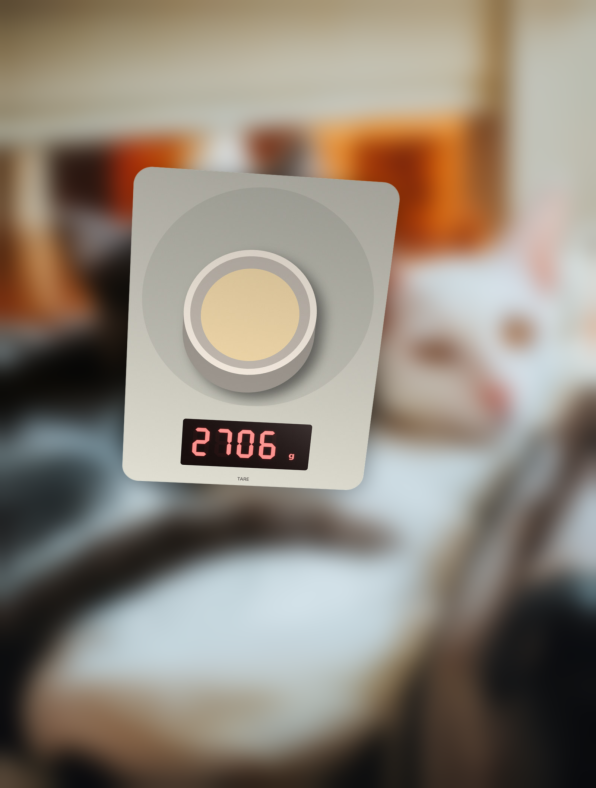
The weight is 2706 g
